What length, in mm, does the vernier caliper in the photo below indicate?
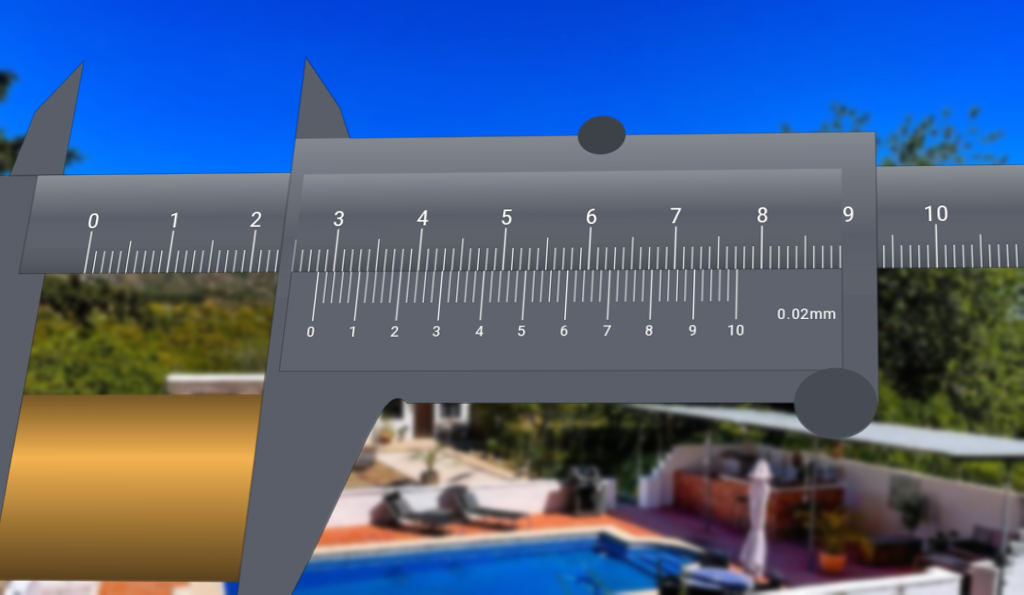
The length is 28.2 mm
